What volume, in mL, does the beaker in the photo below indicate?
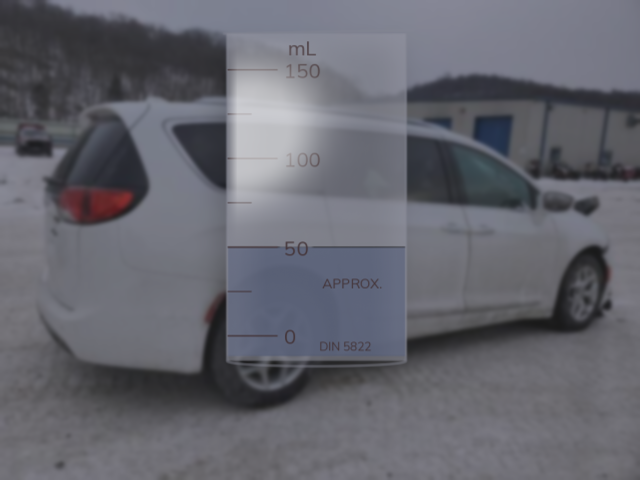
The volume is 50 mL
